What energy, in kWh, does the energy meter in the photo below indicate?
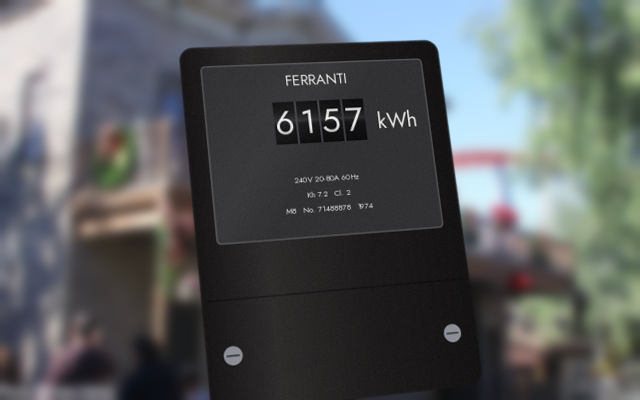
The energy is 6157 kWh
